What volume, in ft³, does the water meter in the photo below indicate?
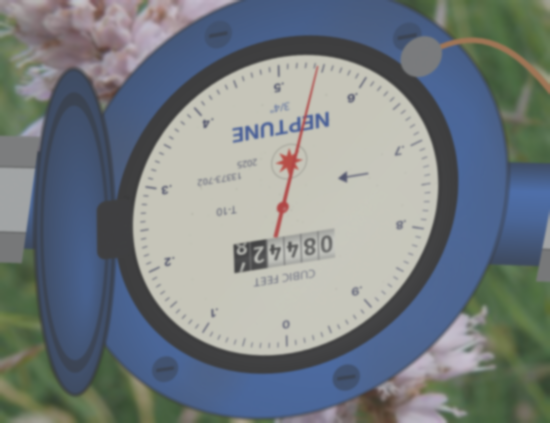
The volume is 84427.54 ft³
